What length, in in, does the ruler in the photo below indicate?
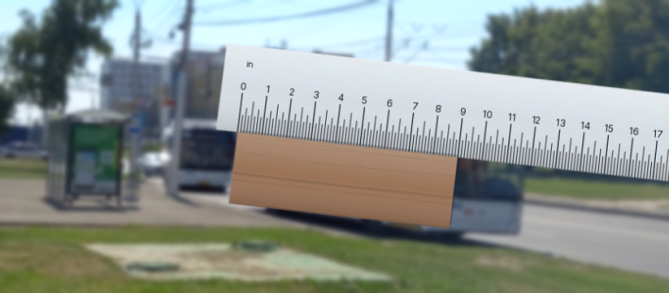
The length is 9 in
